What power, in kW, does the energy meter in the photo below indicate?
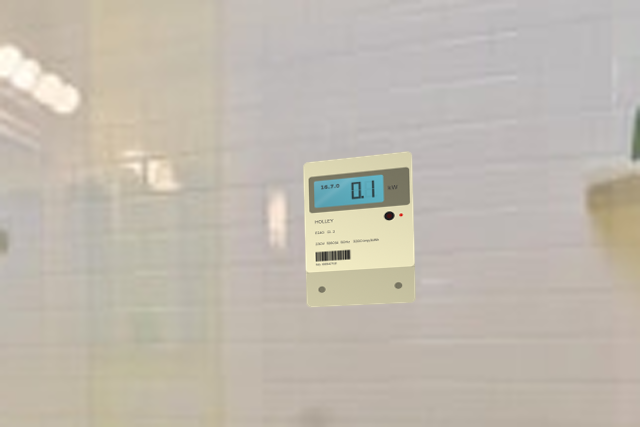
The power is 0.1 kW
